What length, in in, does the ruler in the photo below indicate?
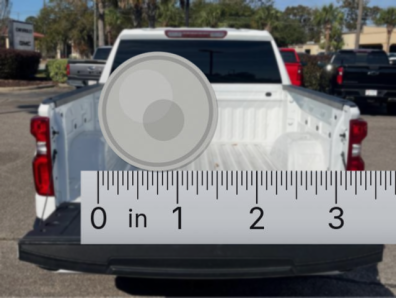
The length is 1.5 in
